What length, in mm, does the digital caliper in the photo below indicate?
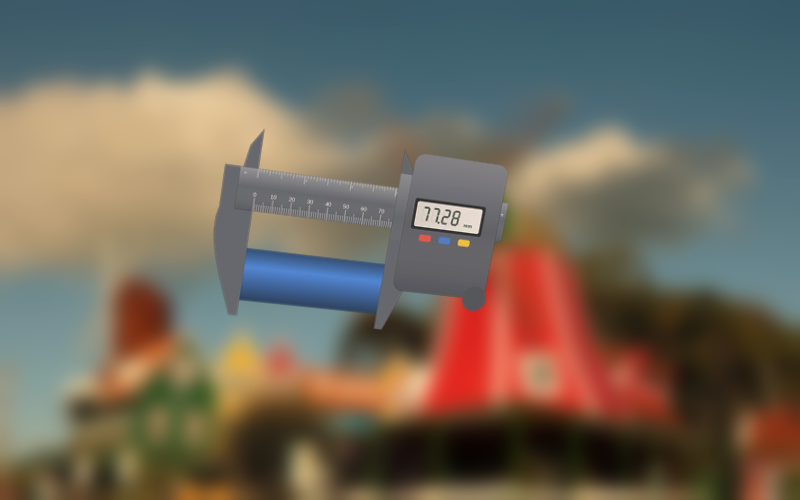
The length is 77.28 mm
